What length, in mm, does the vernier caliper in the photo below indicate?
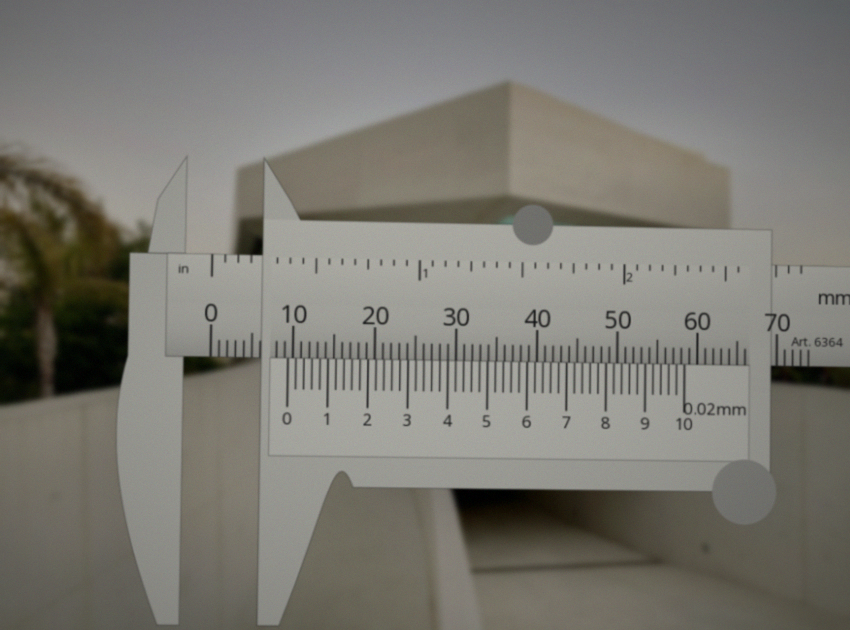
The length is 9.4 mm
